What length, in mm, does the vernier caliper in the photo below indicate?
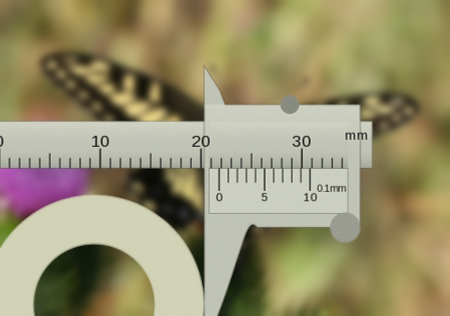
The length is 21.8 mm
